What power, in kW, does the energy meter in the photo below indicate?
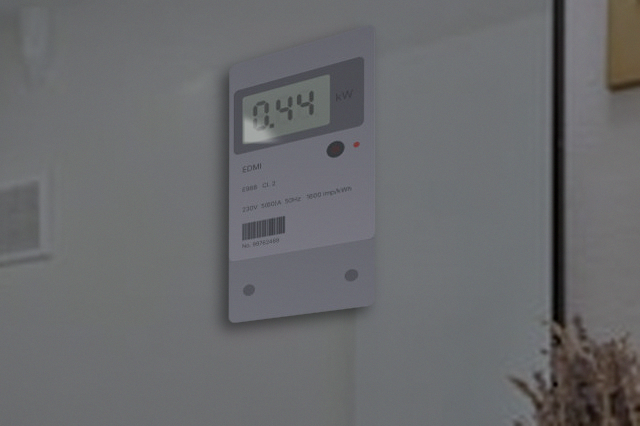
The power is 0.44 kW
